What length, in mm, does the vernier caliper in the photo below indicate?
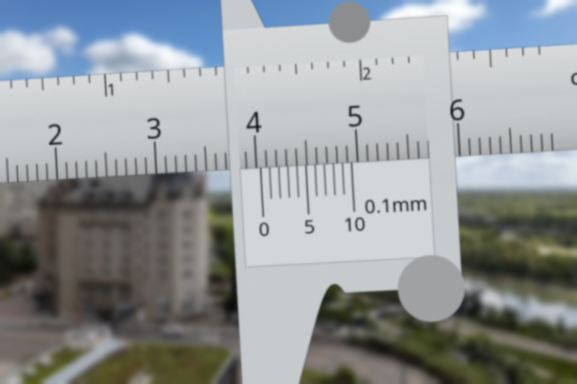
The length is 40.4 mm
